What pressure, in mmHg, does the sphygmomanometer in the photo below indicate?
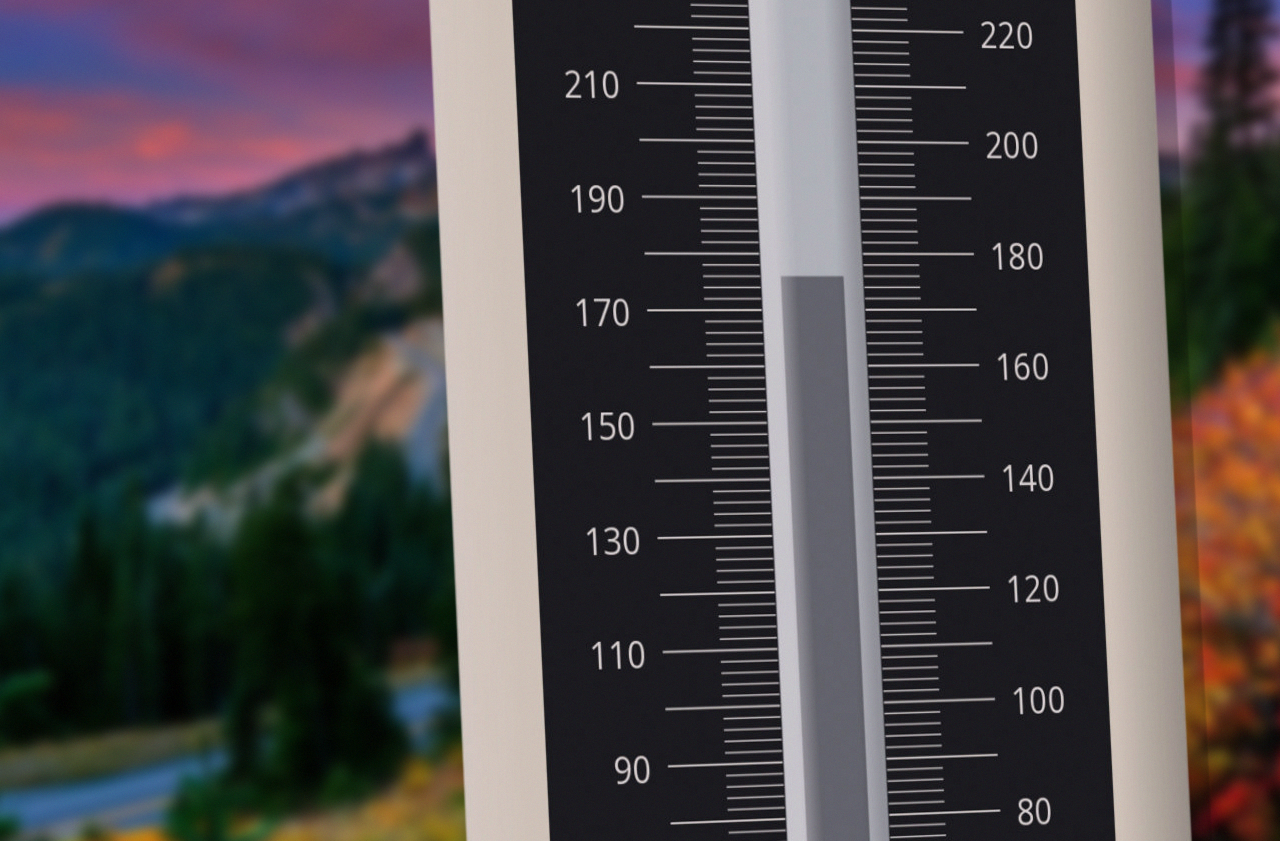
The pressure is 176 mmHg
